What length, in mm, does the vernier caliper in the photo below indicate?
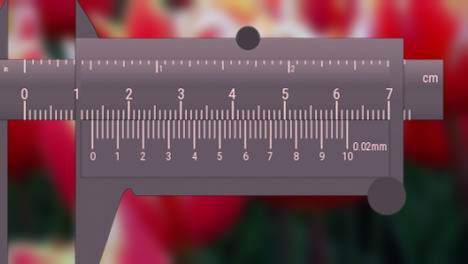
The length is 13.0 mm
